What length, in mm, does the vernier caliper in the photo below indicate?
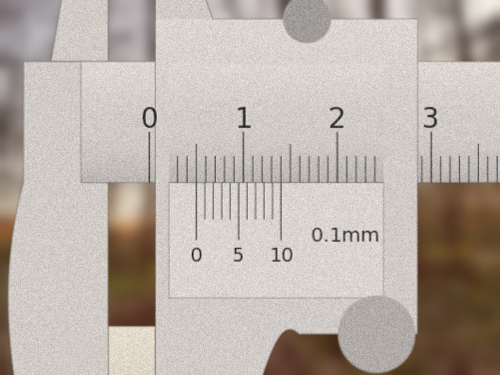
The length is 5.0 mm
